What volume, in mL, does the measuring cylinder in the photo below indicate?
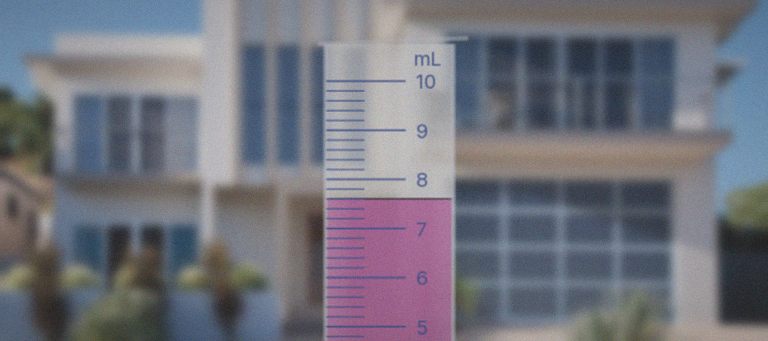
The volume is 7.6 mL
